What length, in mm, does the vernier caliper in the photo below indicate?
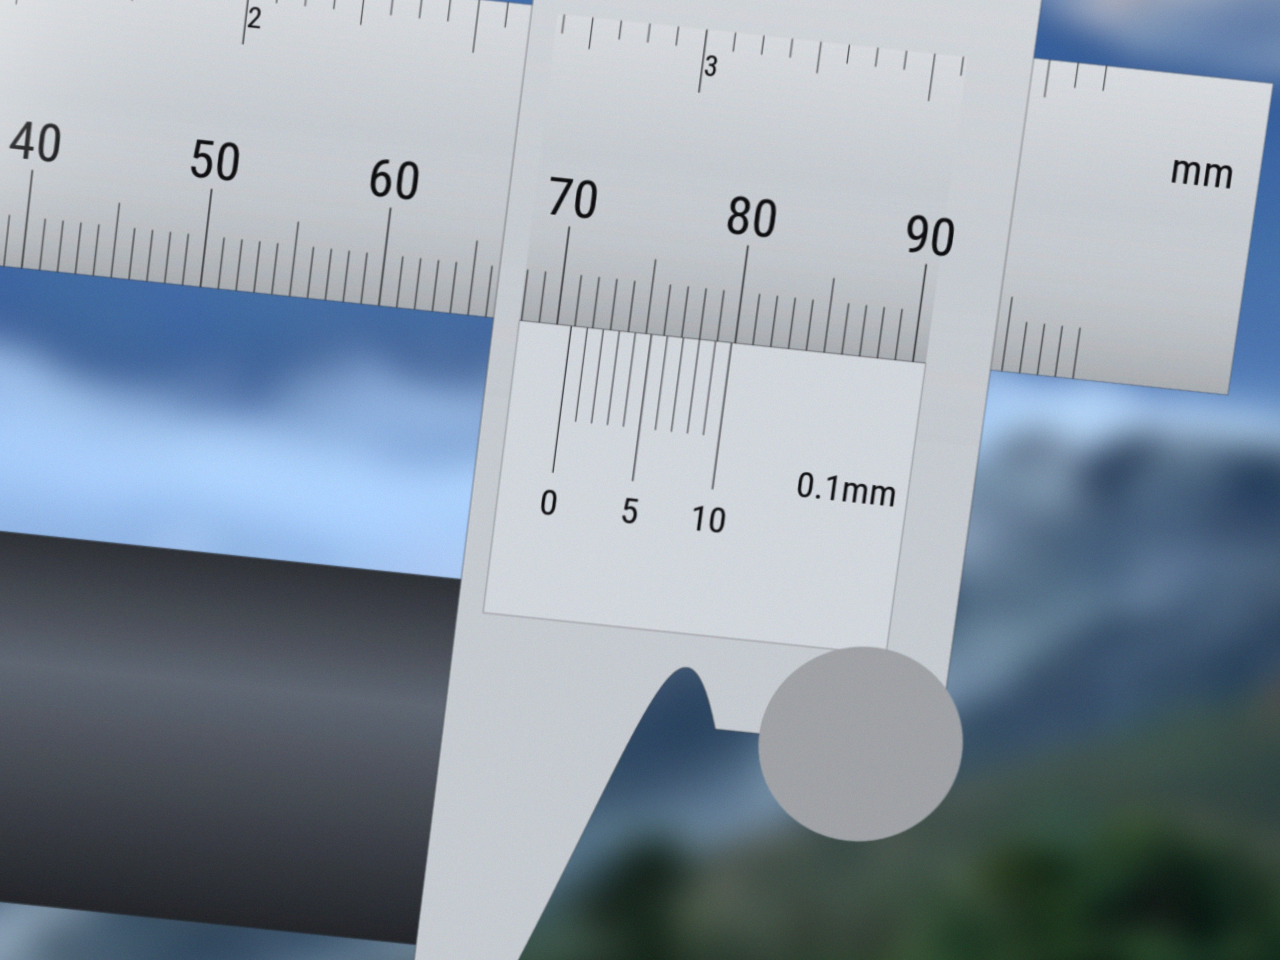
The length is 70.8 mm
